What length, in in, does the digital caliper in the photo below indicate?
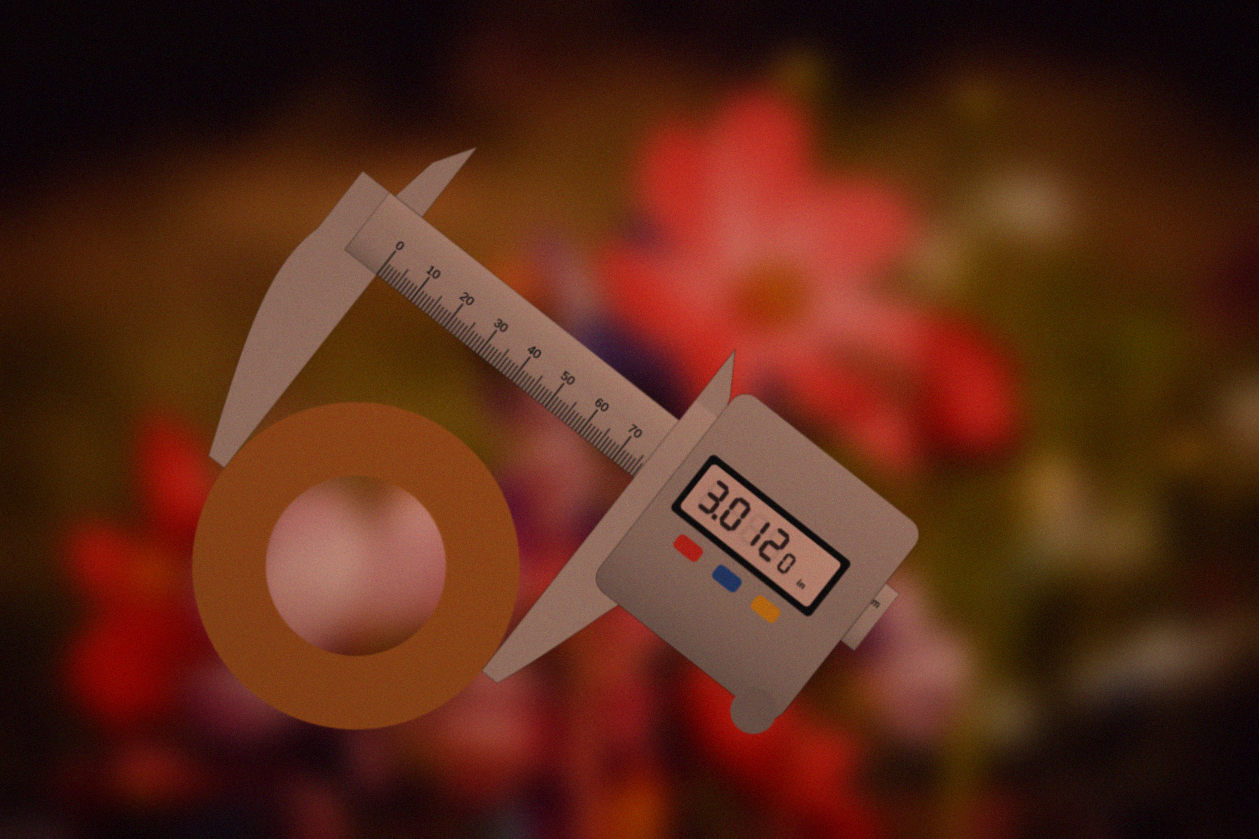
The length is 3.0120 in
